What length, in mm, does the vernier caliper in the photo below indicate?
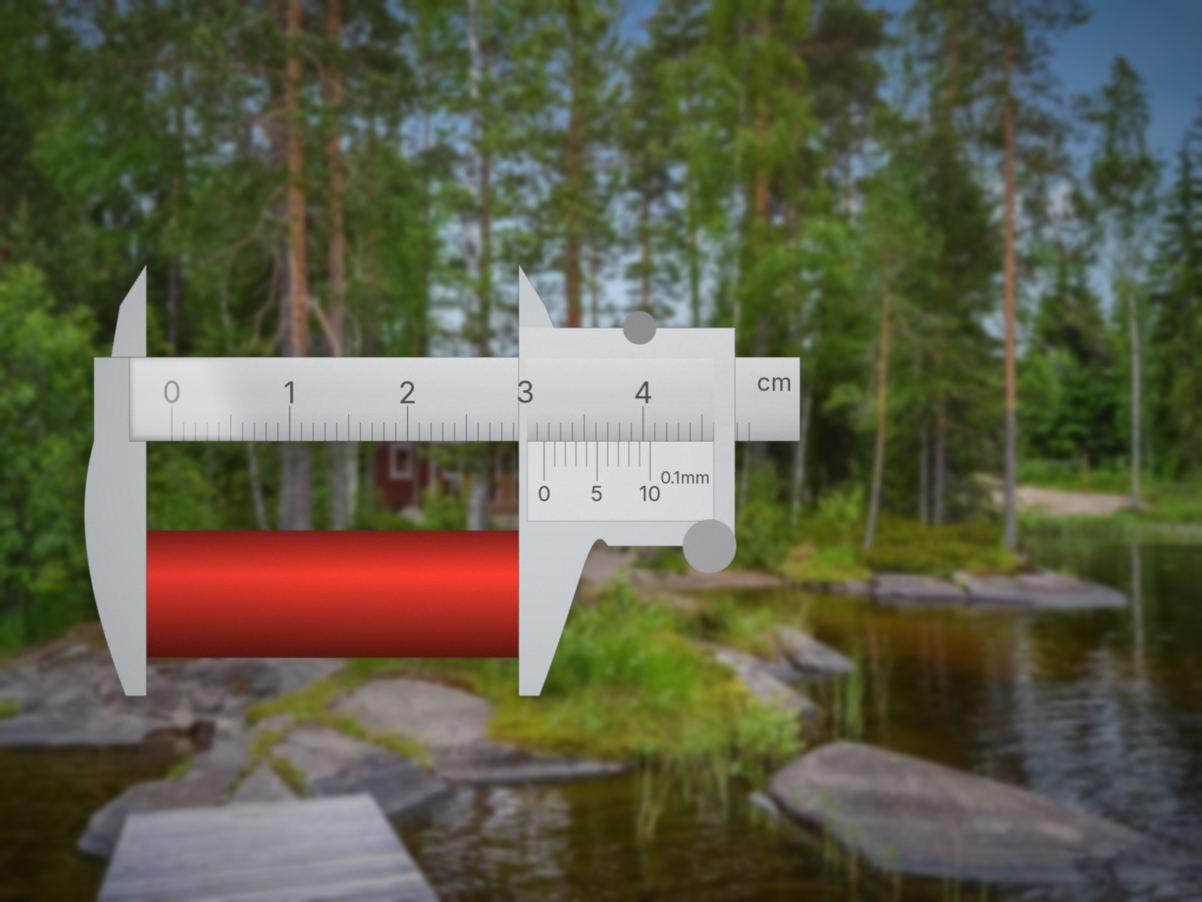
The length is 31.6 mm
